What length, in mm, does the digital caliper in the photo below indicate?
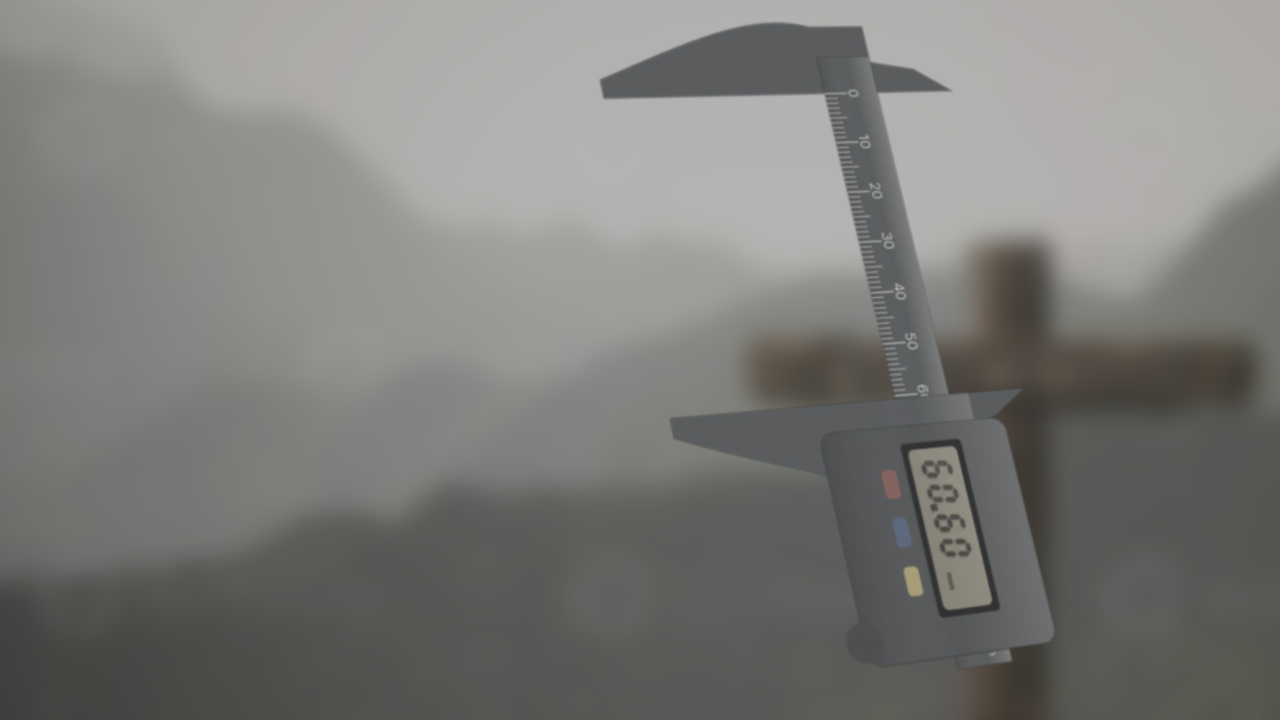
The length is 60.60 mm
